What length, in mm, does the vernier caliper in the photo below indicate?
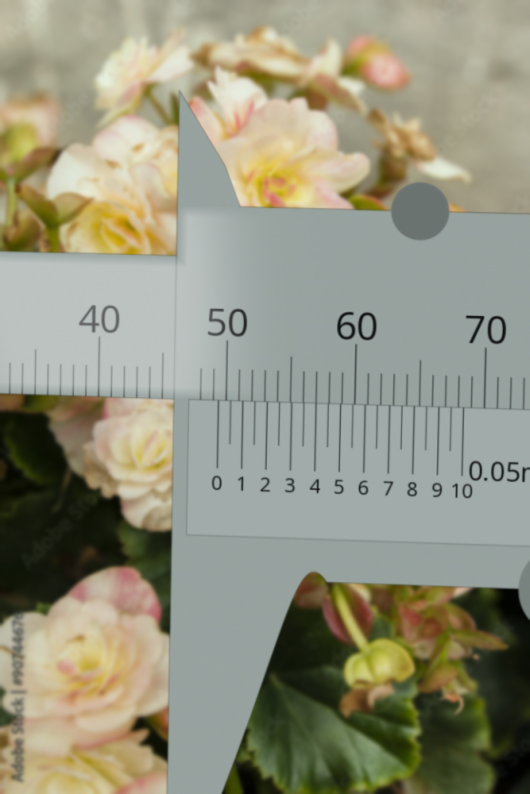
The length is 49.4 mm
